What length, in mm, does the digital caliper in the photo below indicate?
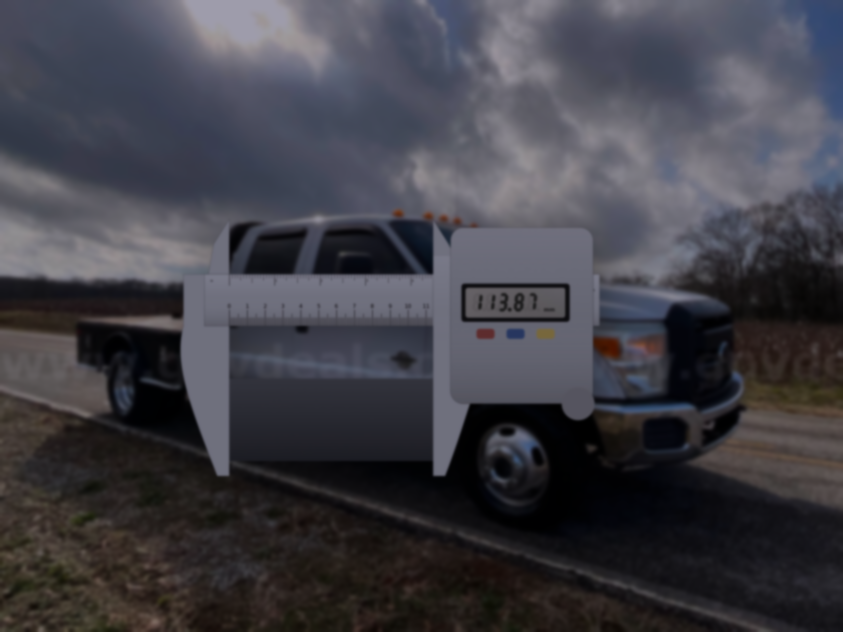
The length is 113.87 mm
